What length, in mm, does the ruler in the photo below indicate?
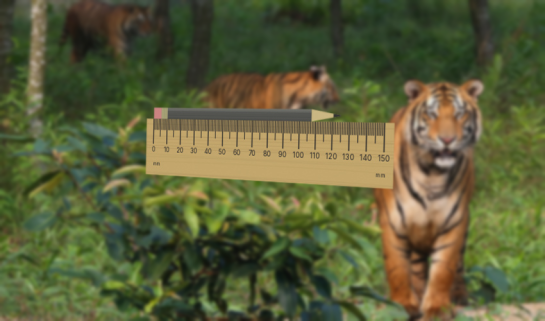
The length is 125 mm
